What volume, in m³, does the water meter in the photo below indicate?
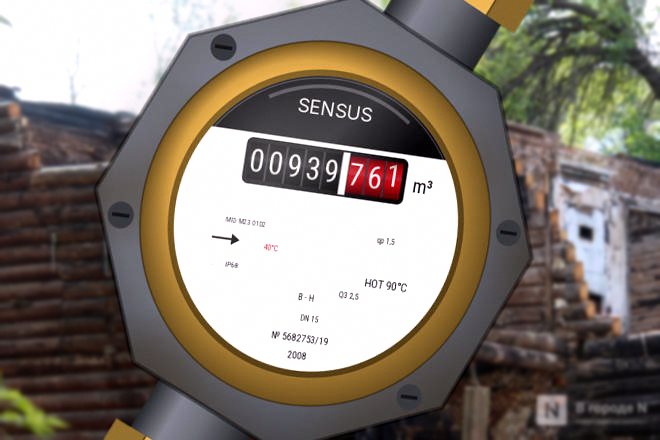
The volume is 939.761 m³
